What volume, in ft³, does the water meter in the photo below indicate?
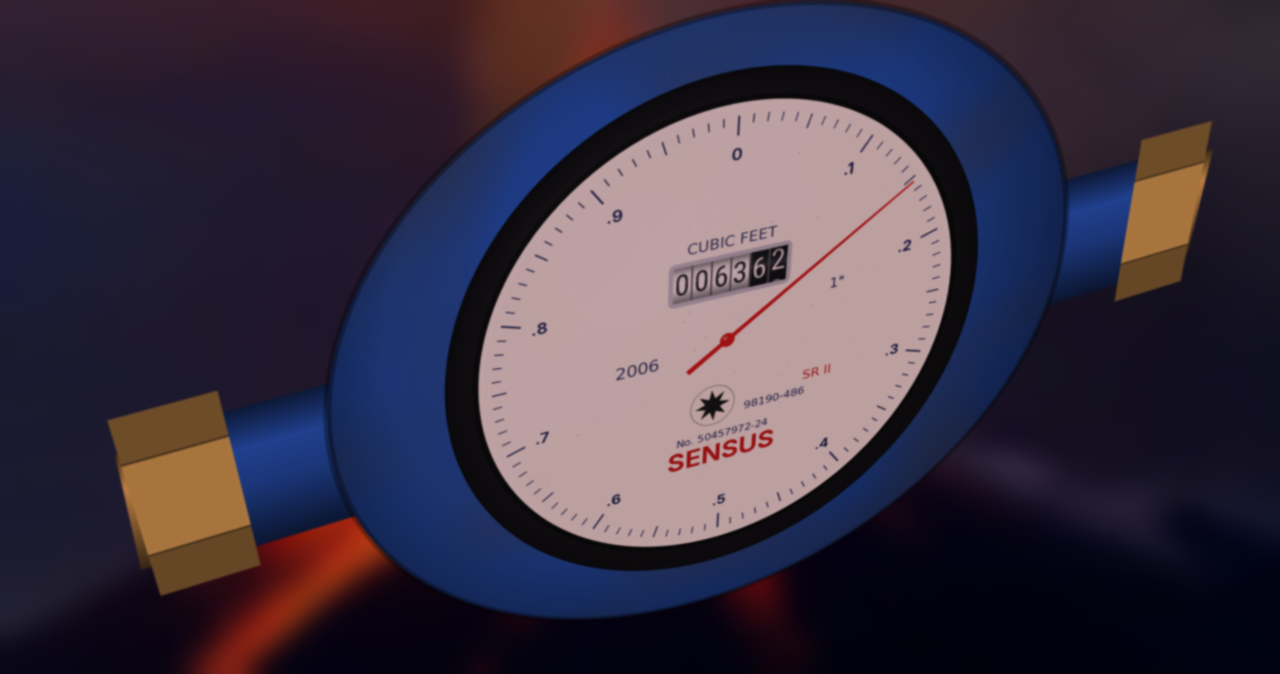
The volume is 6362.15 ft³
